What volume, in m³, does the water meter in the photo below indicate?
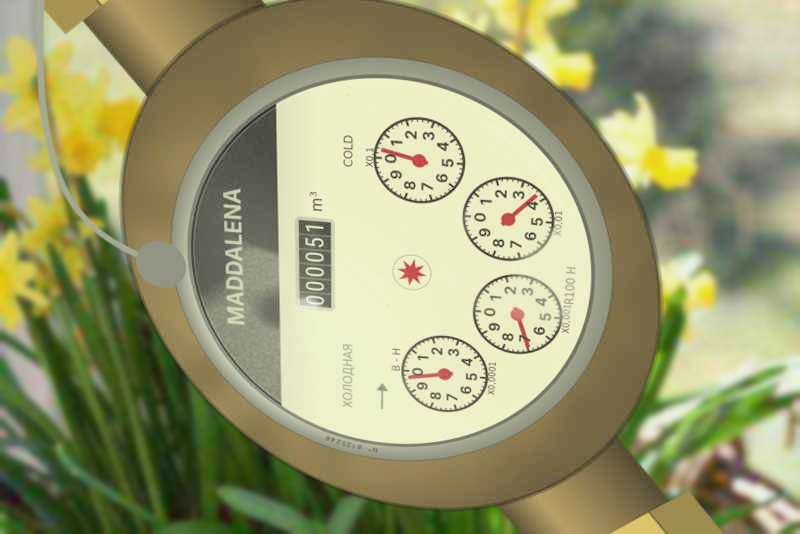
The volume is 51.0369 m³
